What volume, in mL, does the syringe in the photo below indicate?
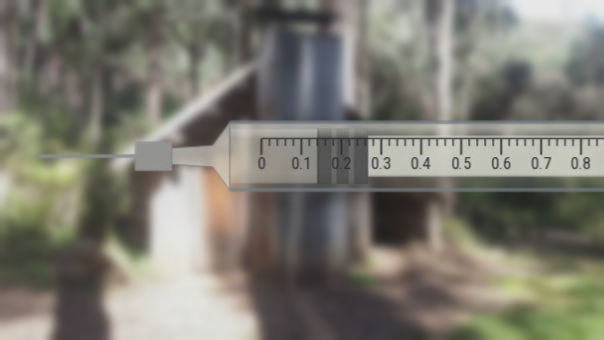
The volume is 0.14 mL
